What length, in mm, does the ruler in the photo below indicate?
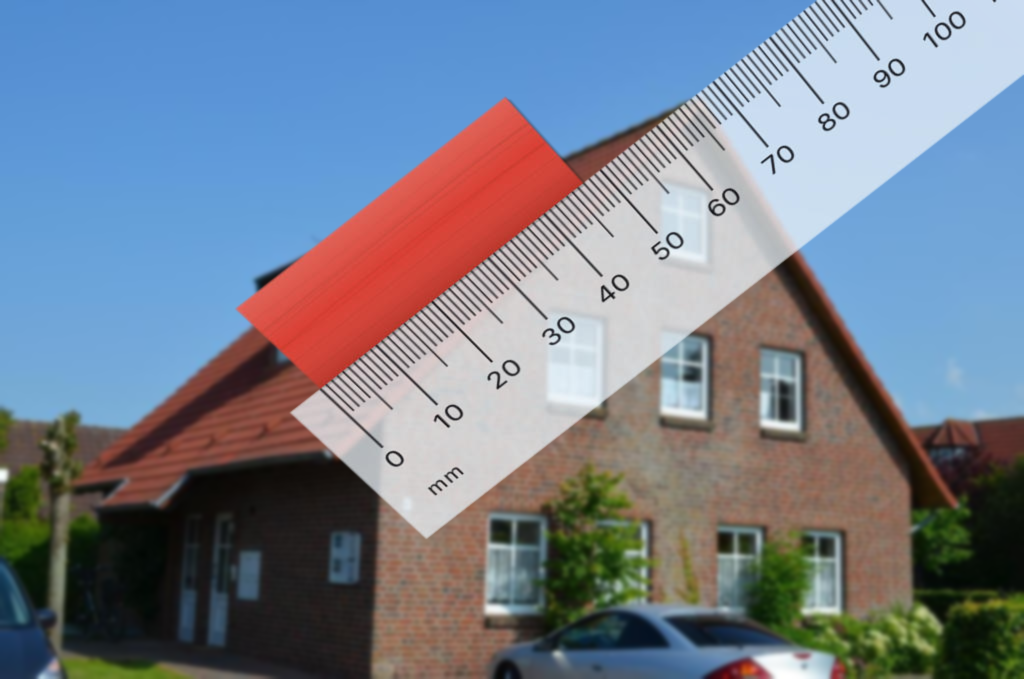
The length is 47 mm
